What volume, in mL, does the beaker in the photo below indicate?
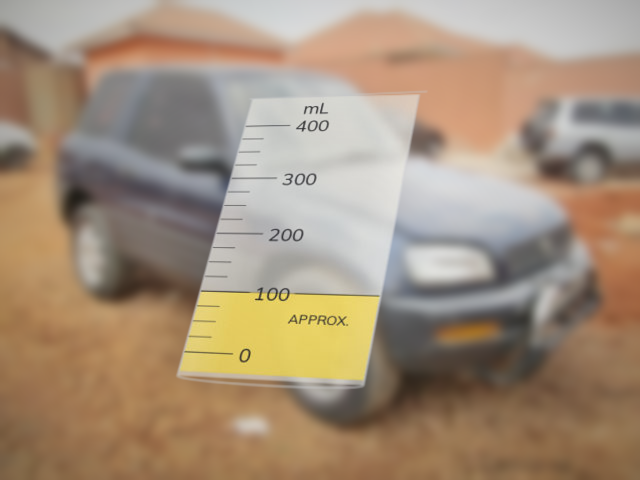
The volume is 100 mL
